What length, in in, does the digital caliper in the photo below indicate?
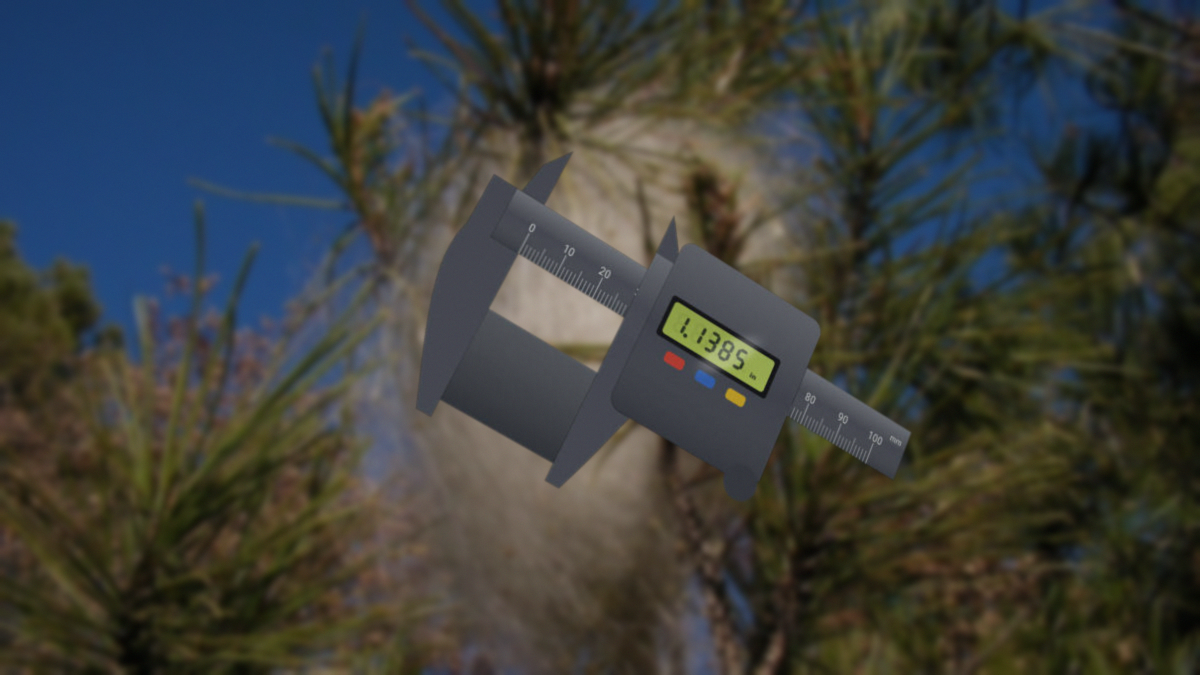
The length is 1.1385 in
